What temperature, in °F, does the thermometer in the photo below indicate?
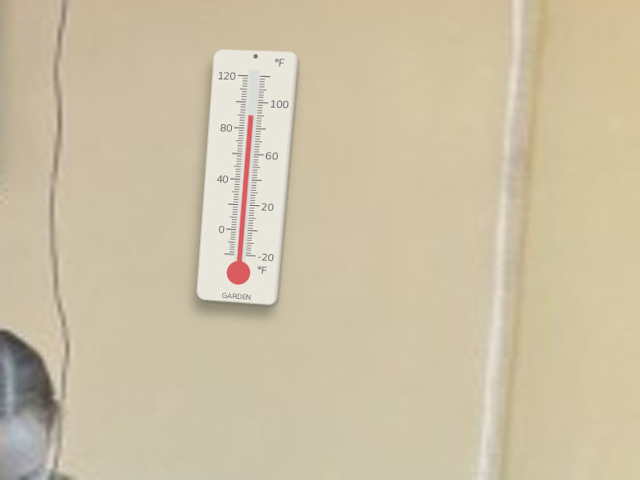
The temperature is 90 °F
